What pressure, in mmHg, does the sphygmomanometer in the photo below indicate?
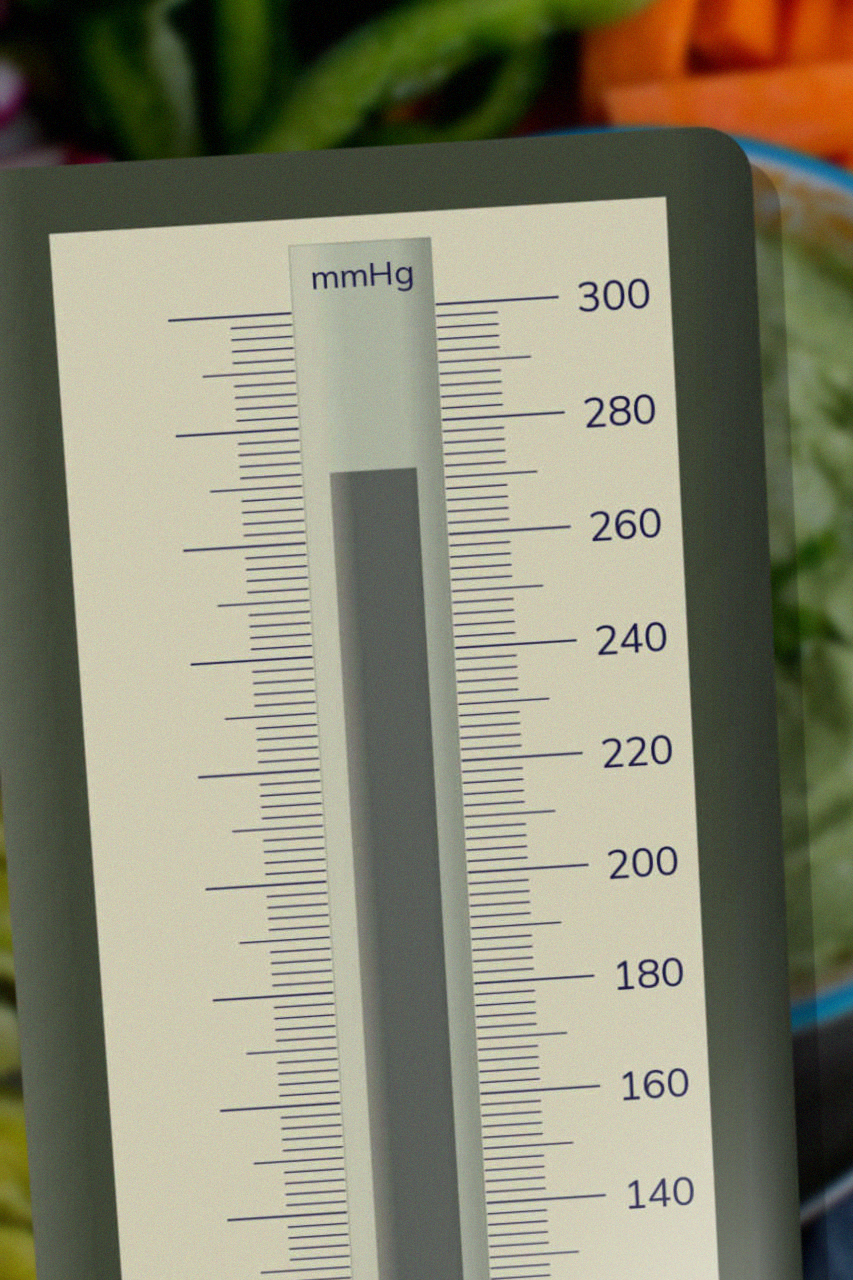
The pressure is 272 mmHg
